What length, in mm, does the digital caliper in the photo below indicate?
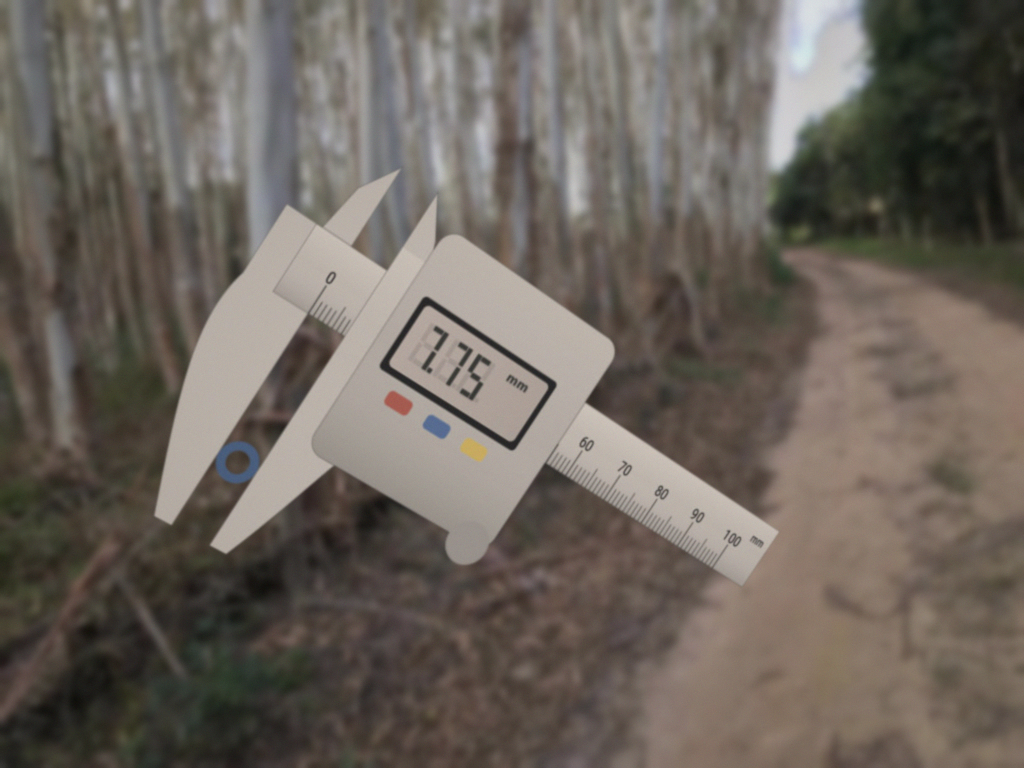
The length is 7.75 mm
